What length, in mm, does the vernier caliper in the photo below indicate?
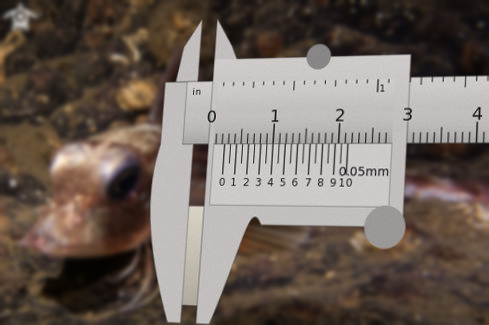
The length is 2.4 mm
